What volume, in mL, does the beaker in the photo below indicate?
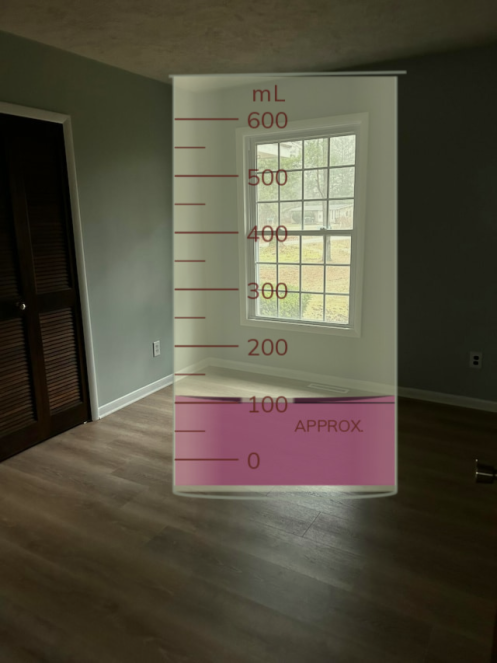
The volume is 100 mL
